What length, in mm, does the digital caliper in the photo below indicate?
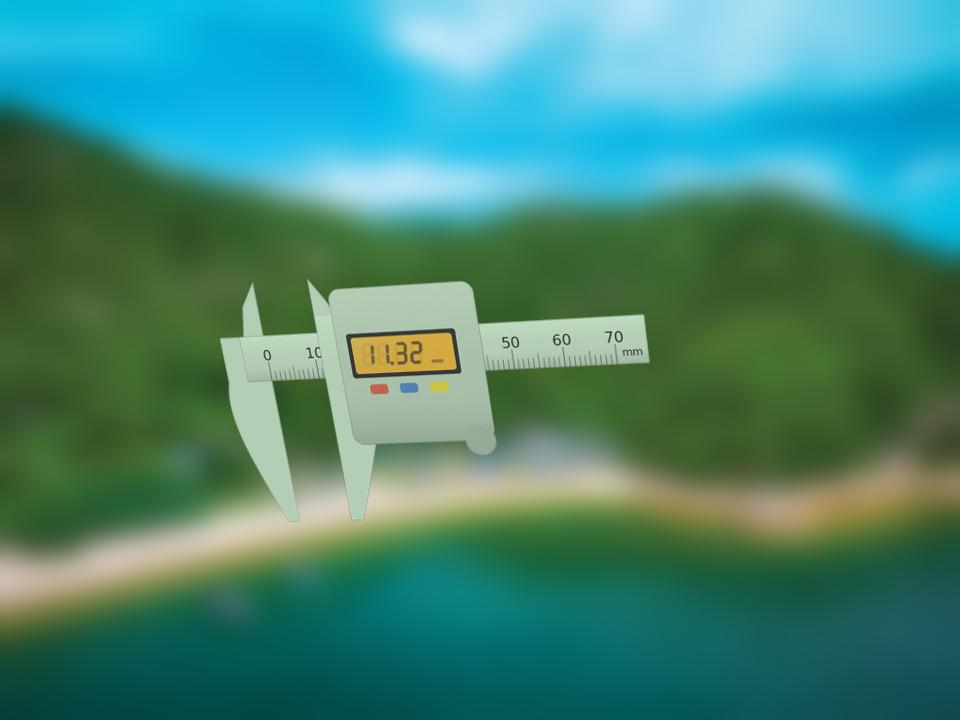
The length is 11.32 mm
